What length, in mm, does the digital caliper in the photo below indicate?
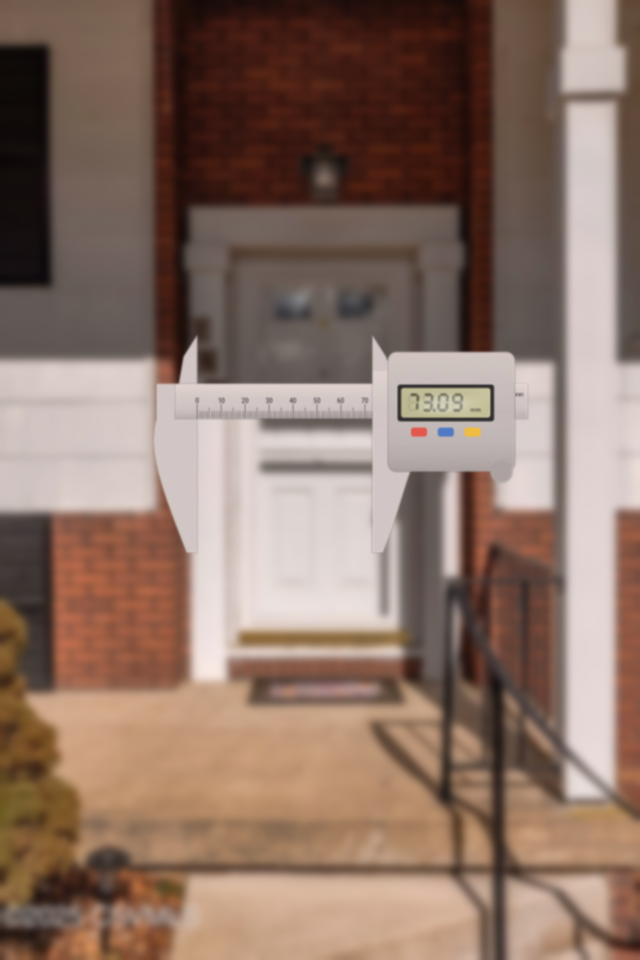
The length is 73.09 mm
